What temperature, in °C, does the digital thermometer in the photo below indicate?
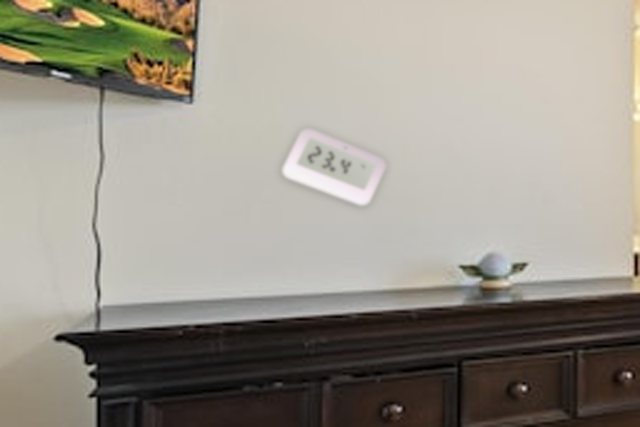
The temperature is 23.4 °C
